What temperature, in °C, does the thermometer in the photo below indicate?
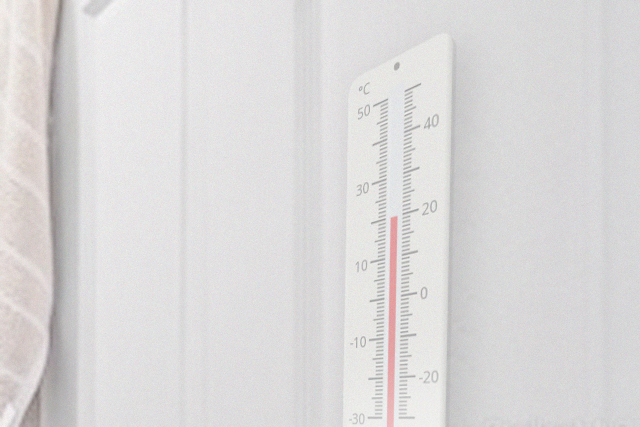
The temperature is 20 °C
